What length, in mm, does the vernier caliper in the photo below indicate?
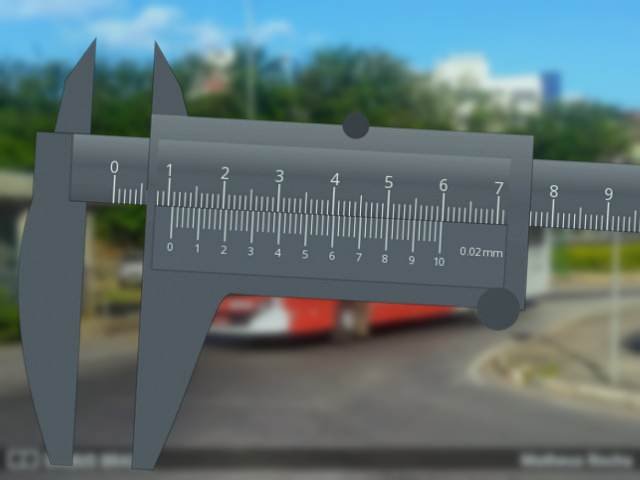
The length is 10.8 mm
